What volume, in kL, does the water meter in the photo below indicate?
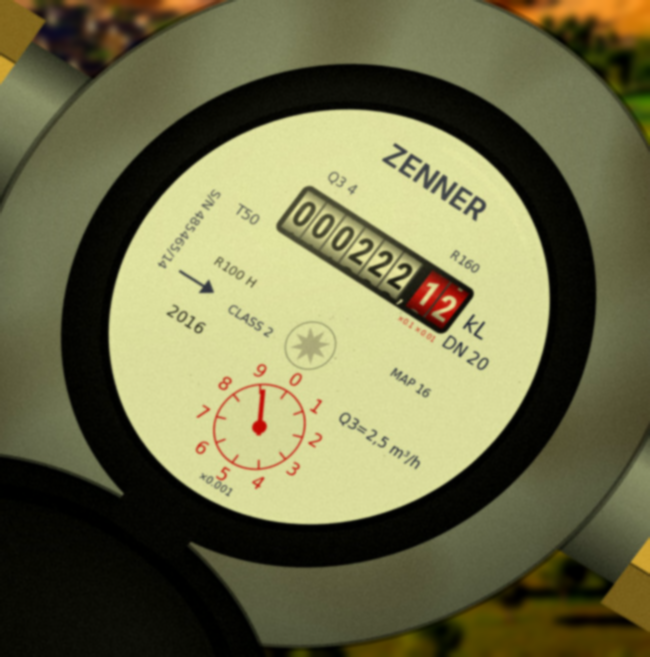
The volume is 222.119 kL
